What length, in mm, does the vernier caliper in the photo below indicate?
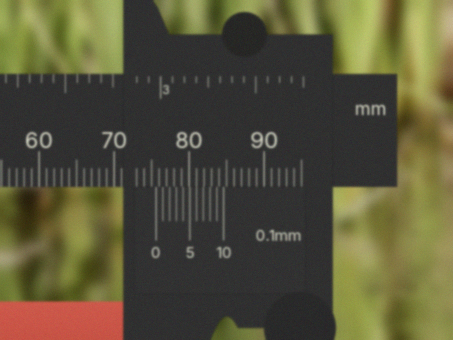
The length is 75.6 mm
